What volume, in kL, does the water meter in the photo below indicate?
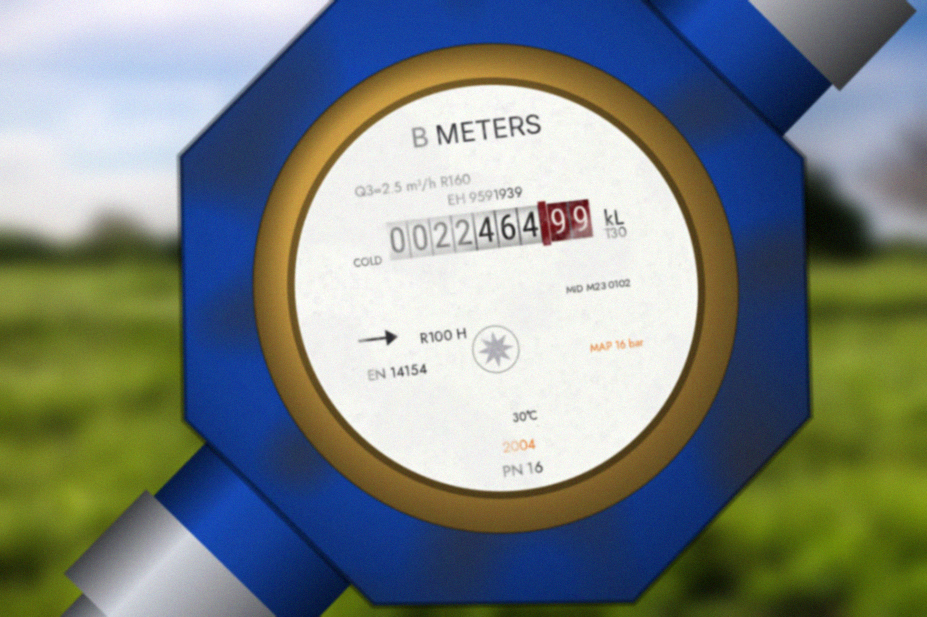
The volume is 22464.99 kL
